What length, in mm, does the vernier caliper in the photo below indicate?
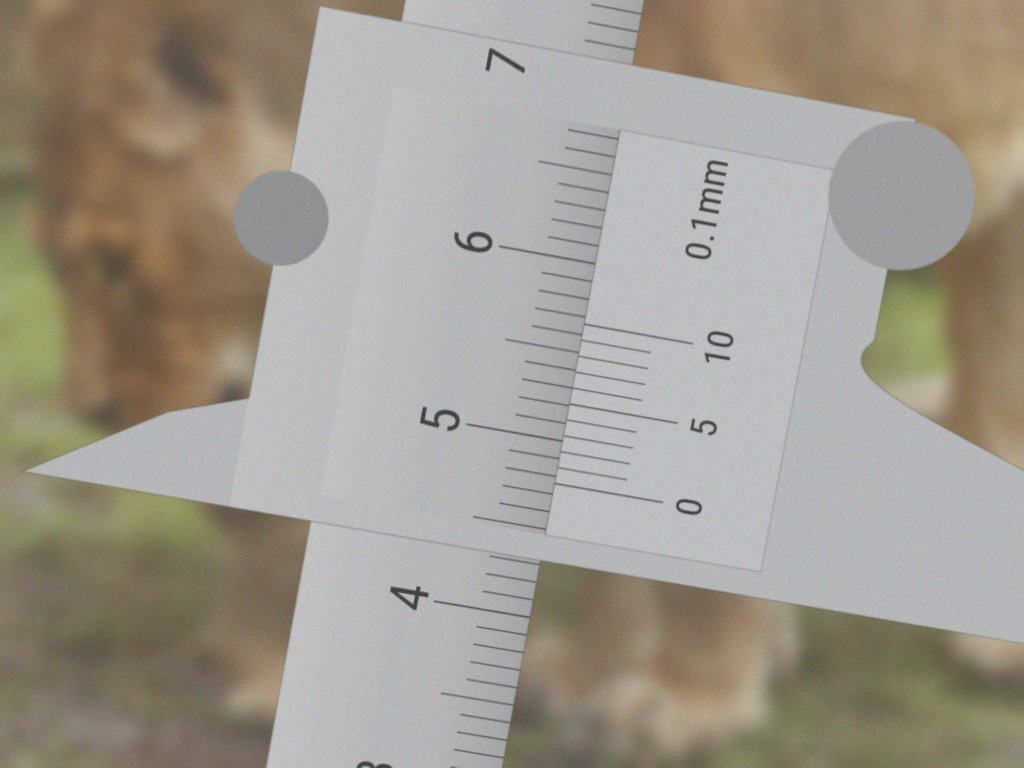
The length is 47.6 mm
